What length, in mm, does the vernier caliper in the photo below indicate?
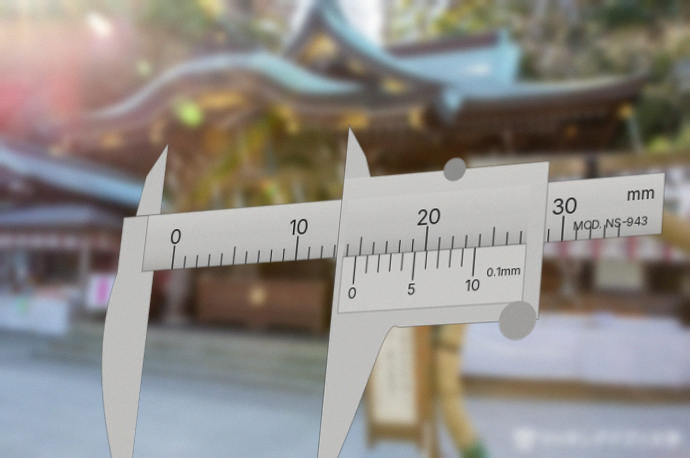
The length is 14.7 mm
